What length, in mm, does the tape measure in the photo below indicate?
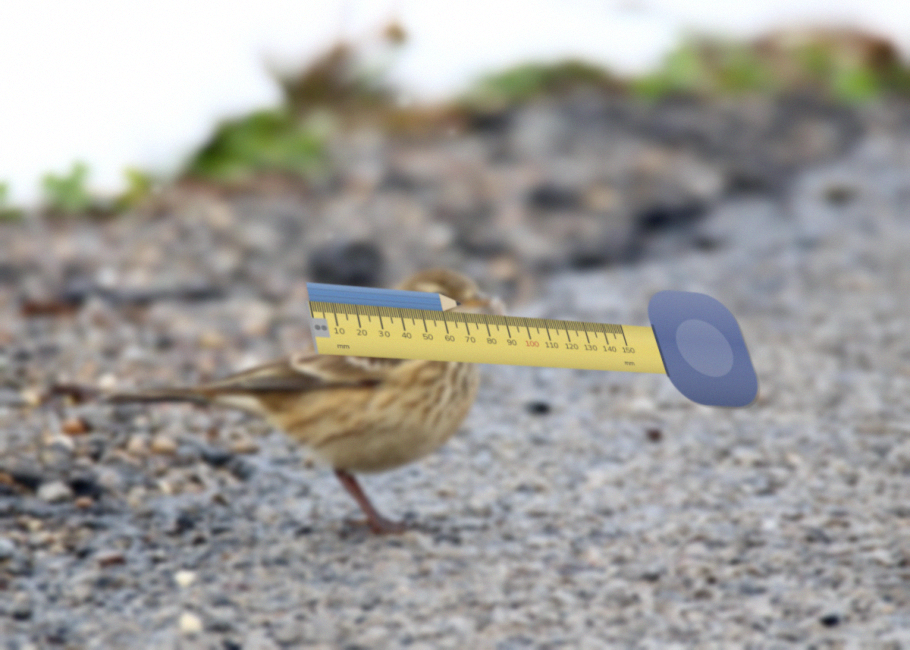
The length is 70 mm
